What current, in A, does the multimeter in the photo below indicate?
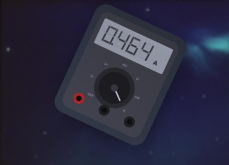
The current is 0.464 A
